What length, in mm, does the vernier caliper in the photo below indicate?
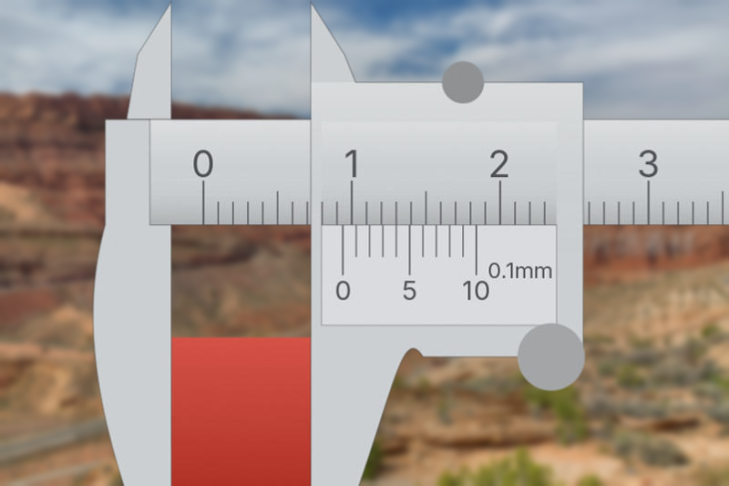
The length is 9.4 mm
